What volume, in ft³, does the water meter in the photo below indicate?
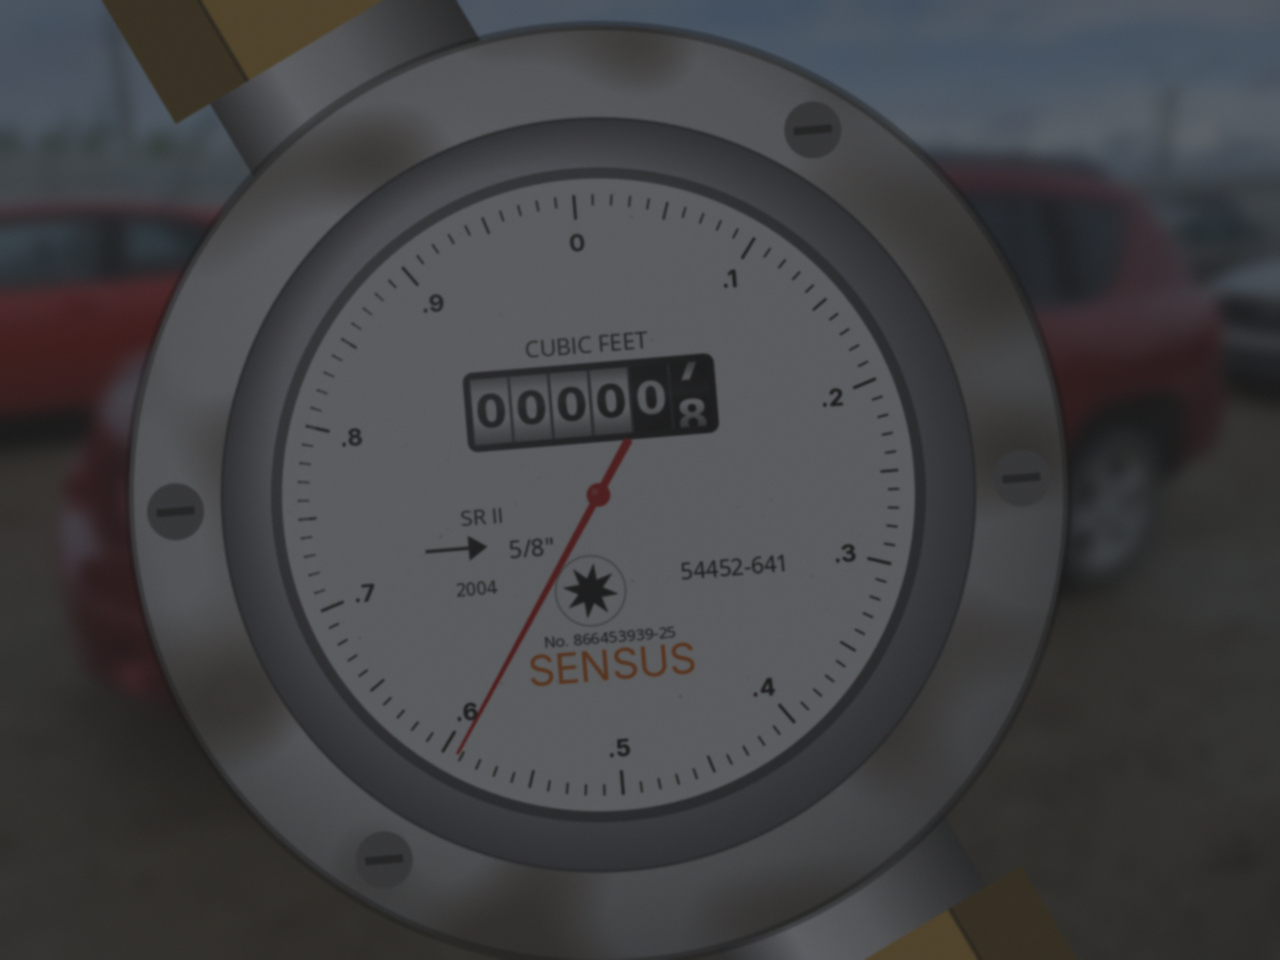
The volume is 7.59 ft³
